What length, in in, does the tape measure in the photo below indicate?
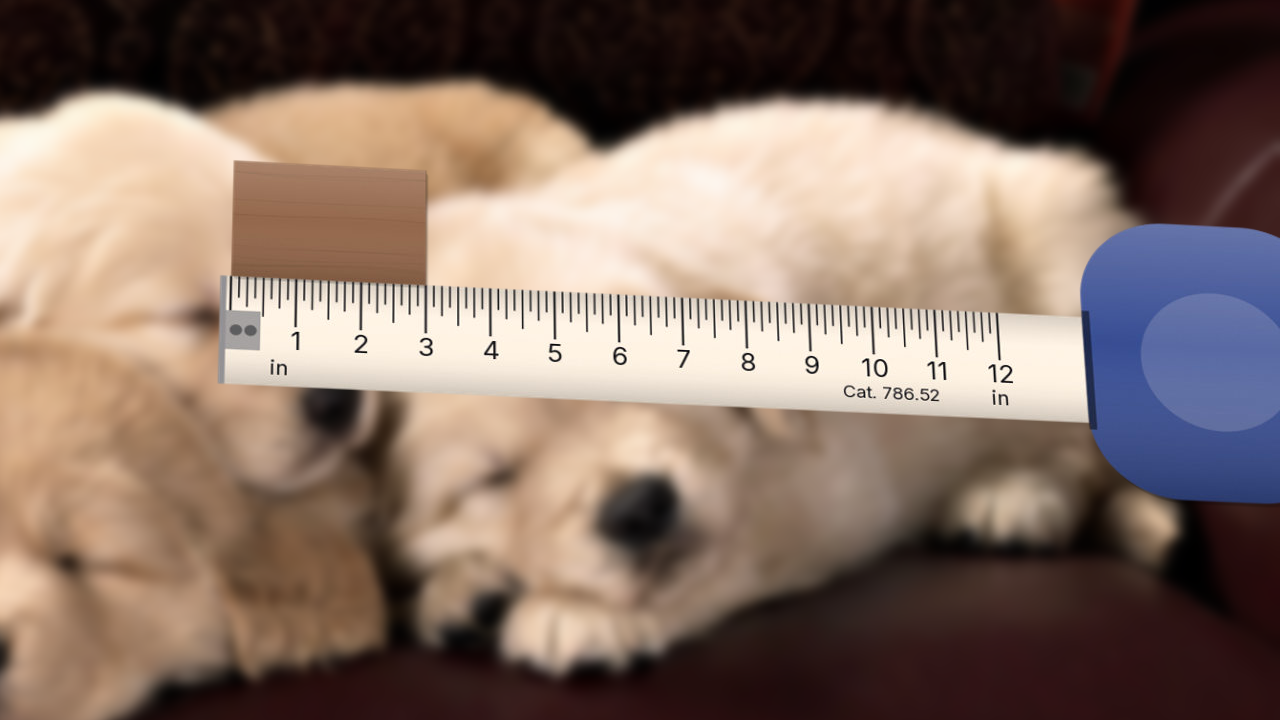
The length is 3 in
